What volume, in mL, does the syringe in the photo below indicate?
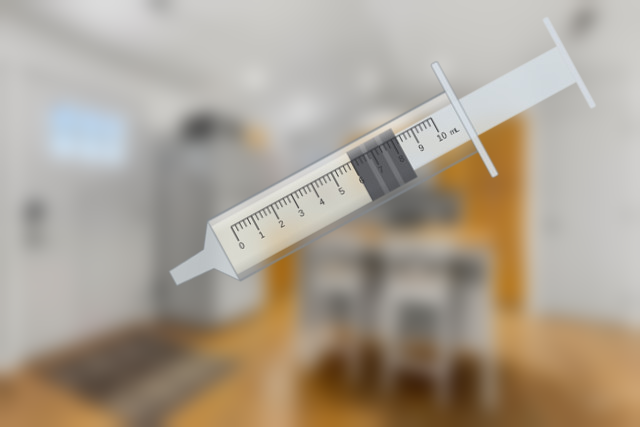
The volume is 6 mL
